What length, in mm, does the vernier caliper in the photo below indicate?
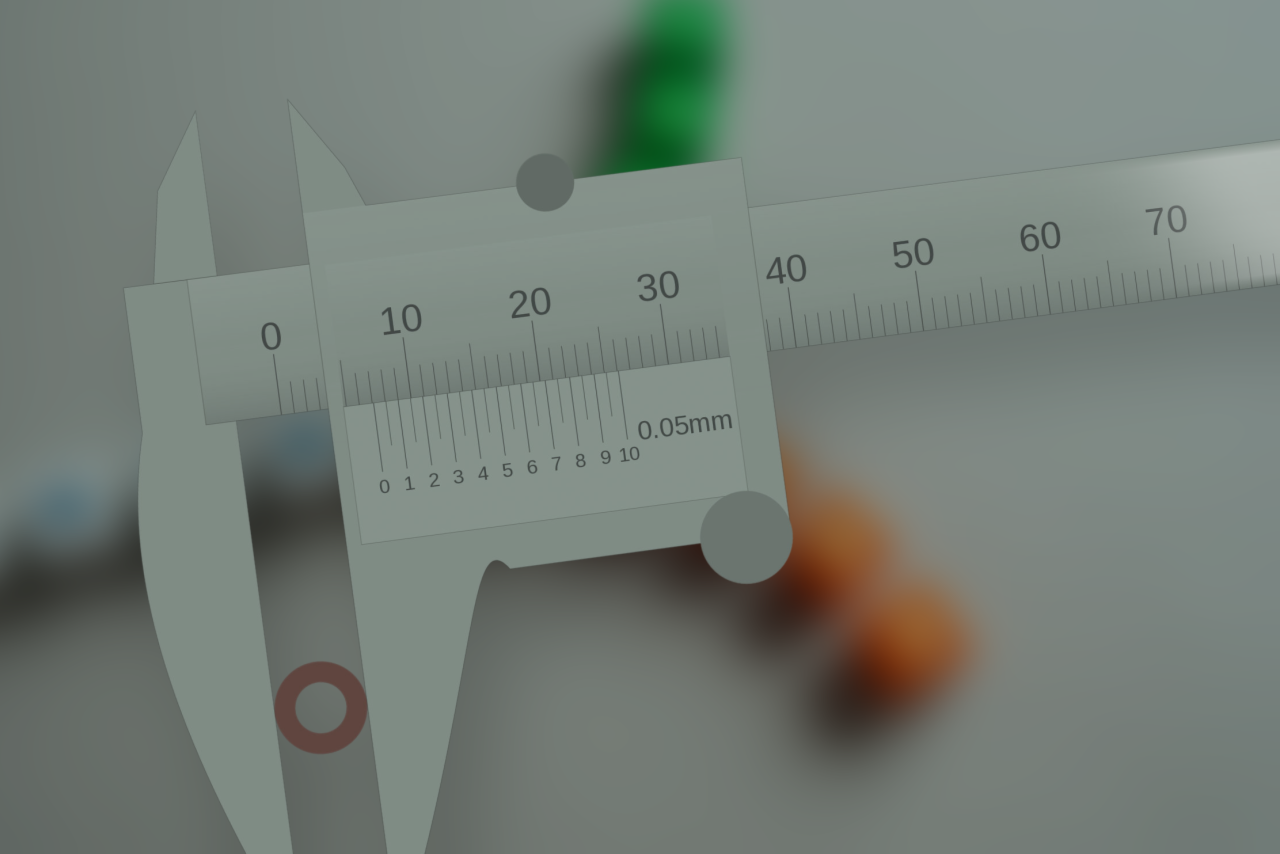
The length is 7.1 mm
